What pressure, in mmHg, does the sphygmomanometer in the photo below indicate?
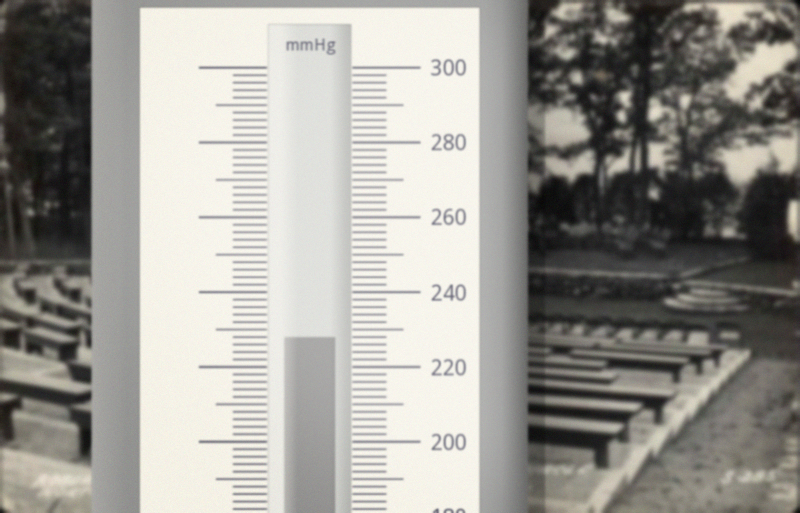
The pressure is 228 mmHg
